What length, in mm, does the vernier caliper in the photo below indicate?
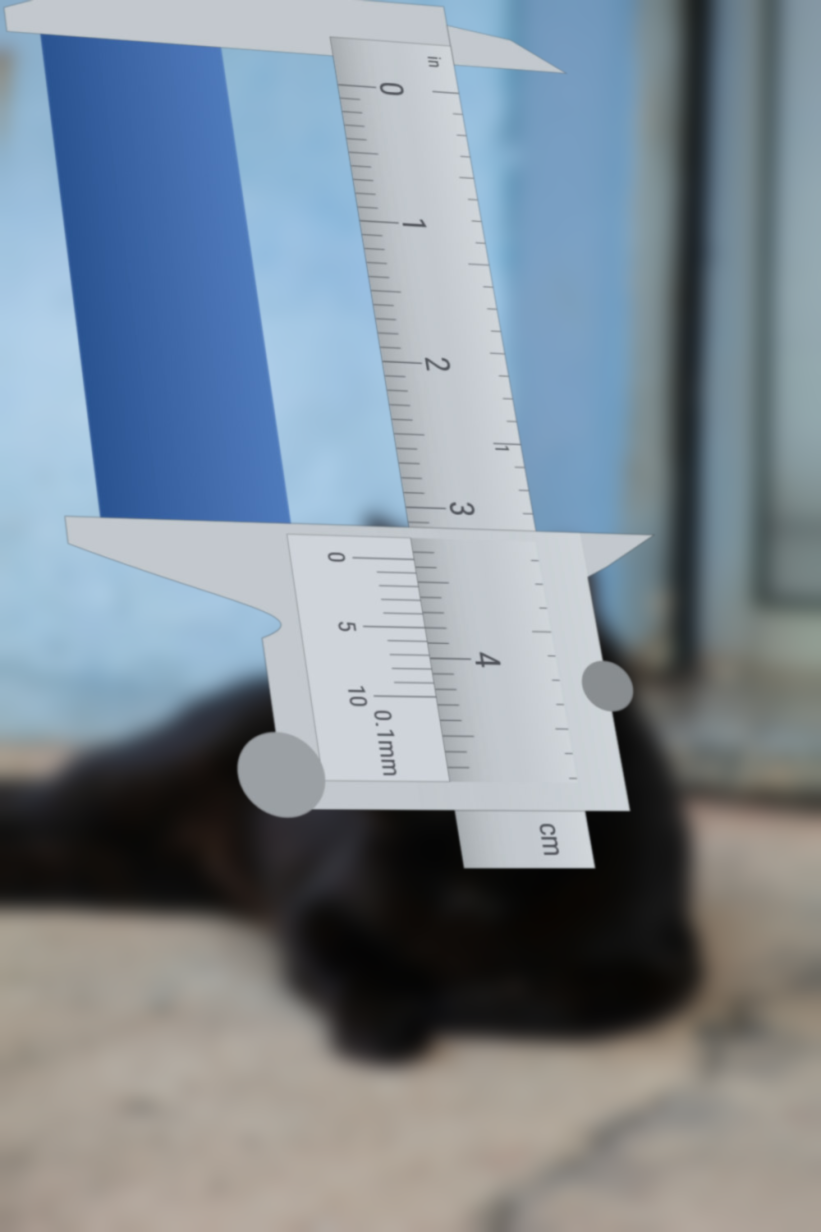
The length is 33.5 mm
